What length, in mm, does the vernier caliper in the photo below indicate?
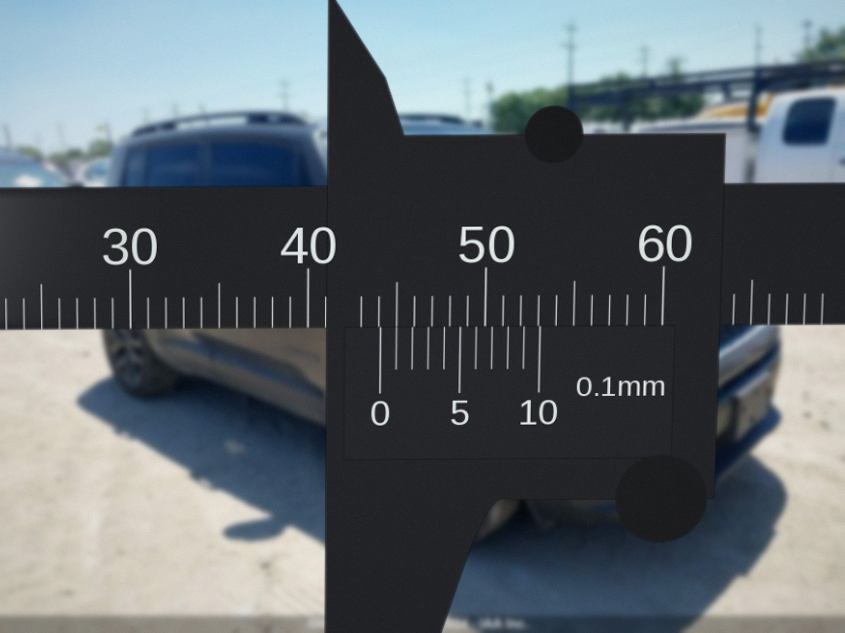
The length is 44.1 mm
